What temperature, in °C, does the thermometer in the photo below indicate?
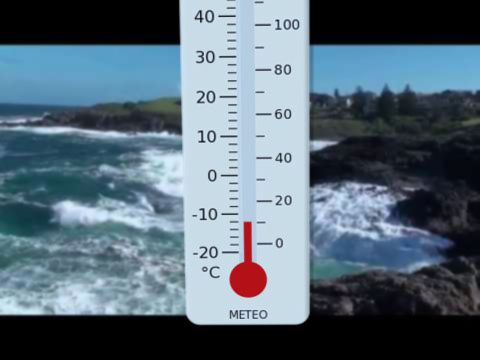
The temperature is -12 °C
